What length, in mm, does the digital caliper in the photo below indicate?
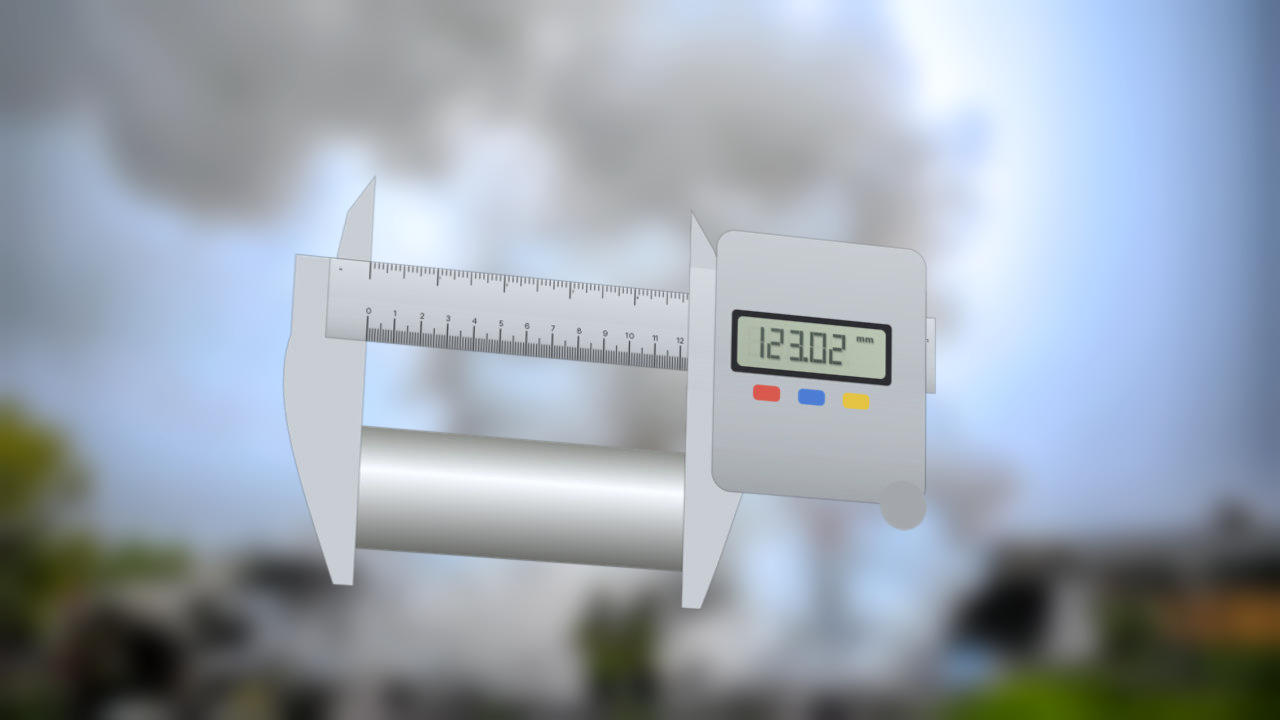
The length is 123.02 mm
